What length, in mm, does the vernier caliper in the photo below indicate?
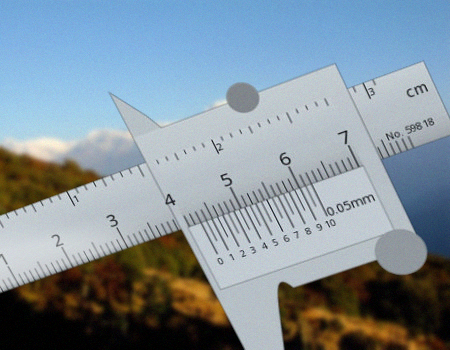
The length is 43.0 mm
